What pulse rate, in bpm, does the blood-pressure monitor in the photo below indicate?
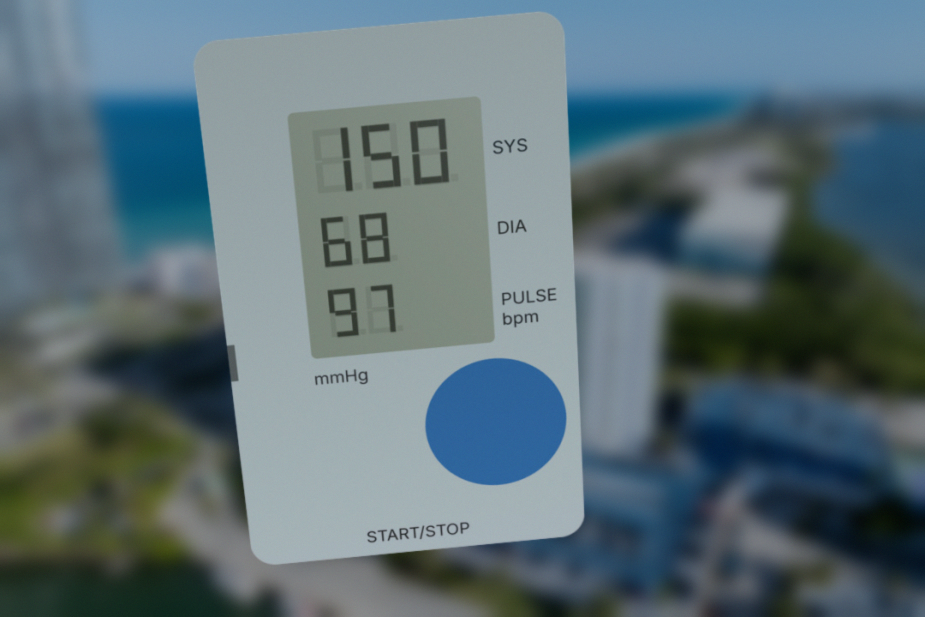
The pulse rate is 97 bpm
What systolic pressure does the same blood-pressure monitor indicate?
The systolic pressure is 150 mmHg
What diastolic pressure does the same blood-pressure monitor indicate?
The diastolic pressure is 68 mmHg
